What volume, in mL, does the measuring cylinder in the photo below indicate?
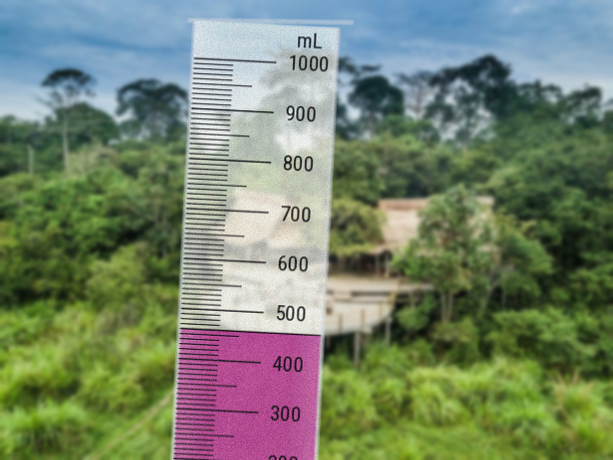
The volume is 460 mL
